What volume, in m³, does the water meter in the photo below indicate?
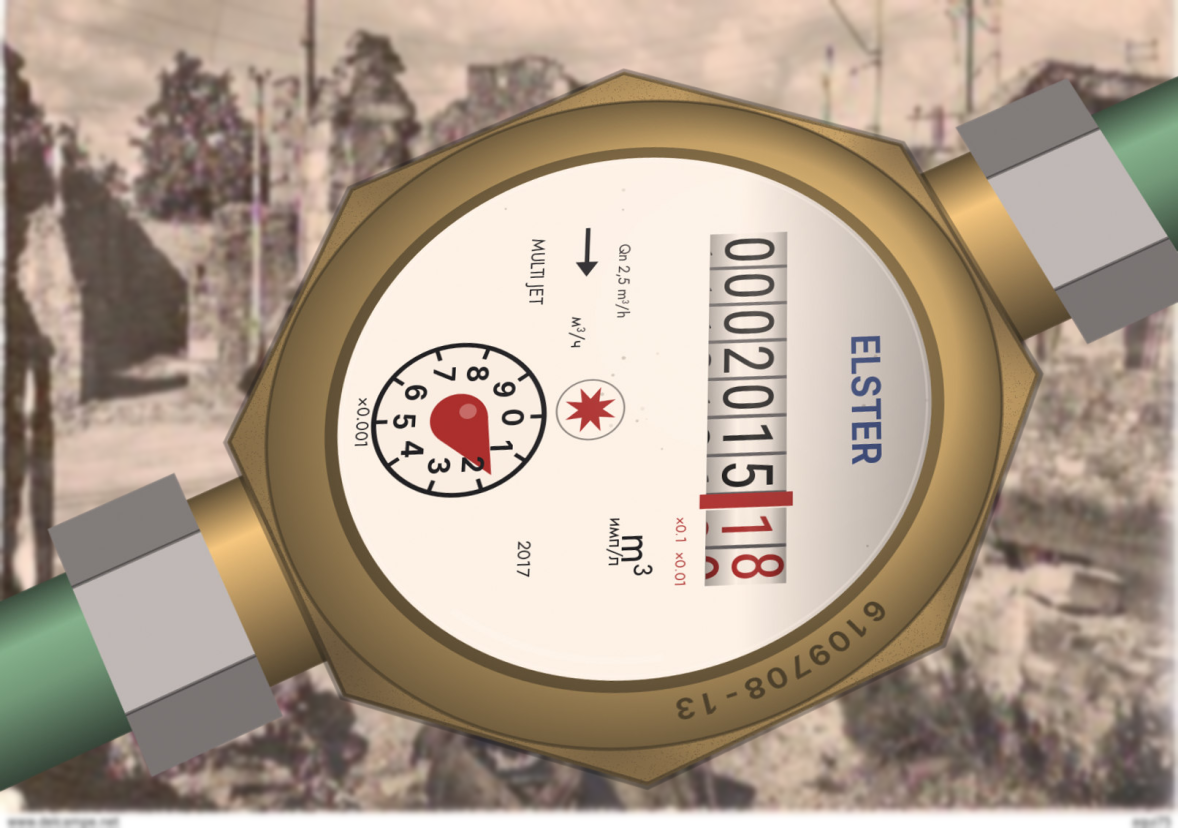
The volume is 2015.181 m³
